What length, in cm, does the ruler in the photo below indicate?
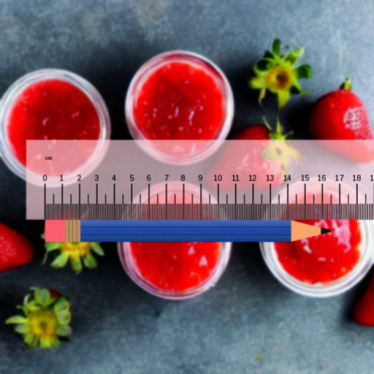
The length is 16.5 cm
